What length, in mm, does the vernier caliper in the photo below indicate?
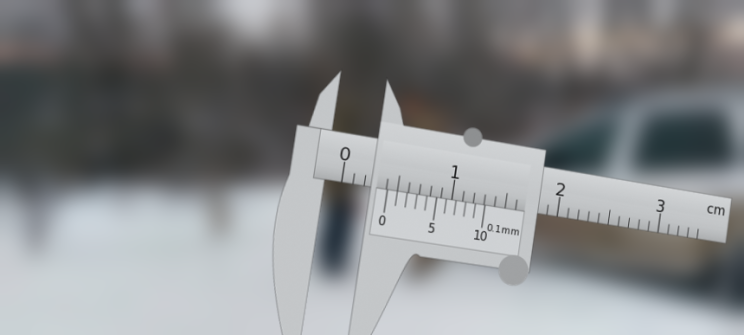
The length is 4.1 mm
